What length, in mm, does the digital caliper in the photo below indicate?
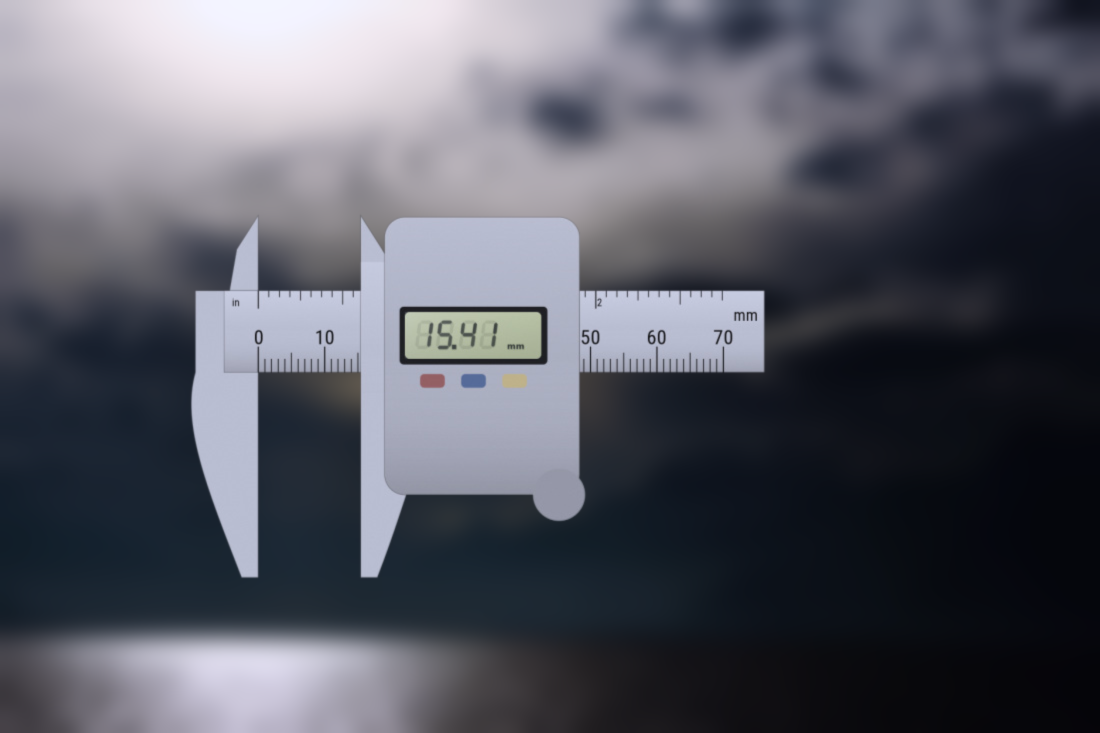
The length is 15.41 mm
